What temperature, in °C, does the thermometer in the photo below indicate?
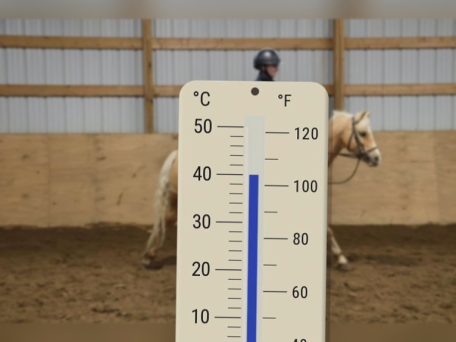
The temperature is 40 °C
